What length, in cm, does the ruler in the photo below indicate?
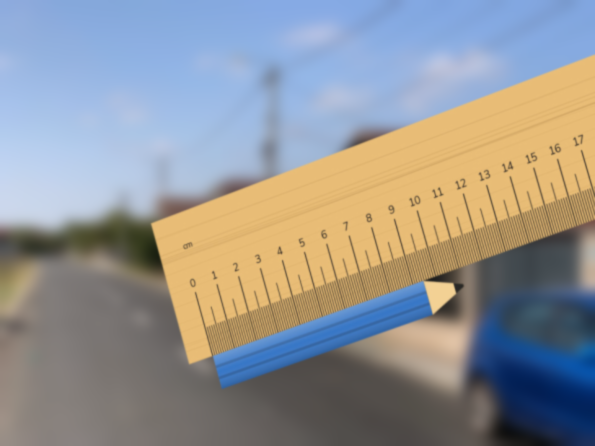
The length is 11 cm
